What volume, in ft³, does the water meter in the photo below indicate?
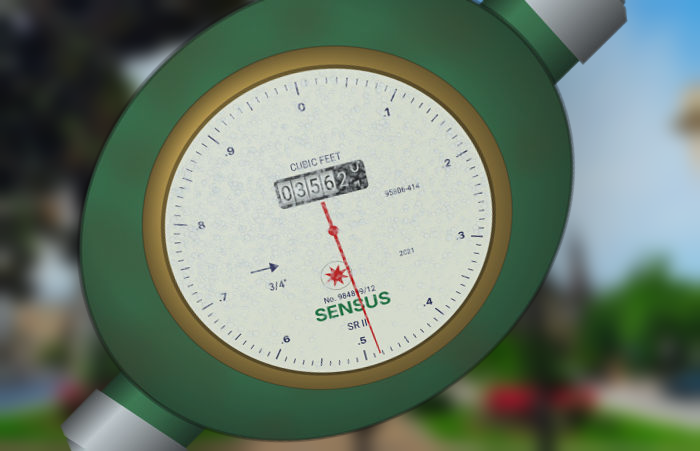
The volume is 35620.48 ft³
